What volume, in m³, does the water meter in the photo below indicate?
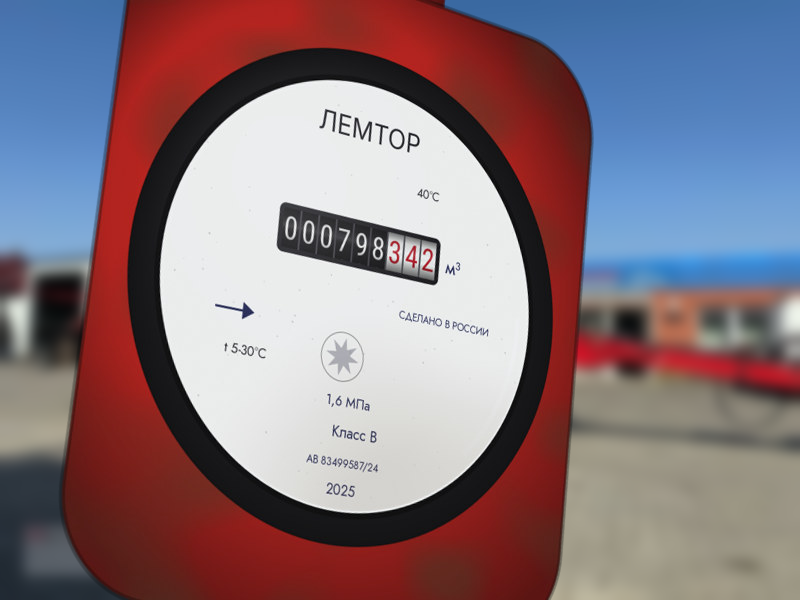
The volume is 798.342 m³
